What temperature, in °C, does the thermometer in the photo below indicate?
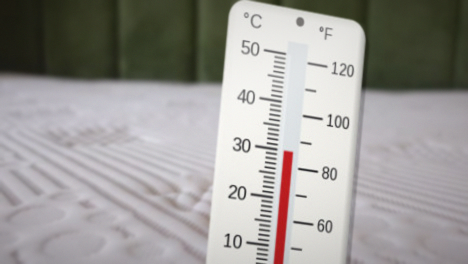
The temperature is 30 °C
